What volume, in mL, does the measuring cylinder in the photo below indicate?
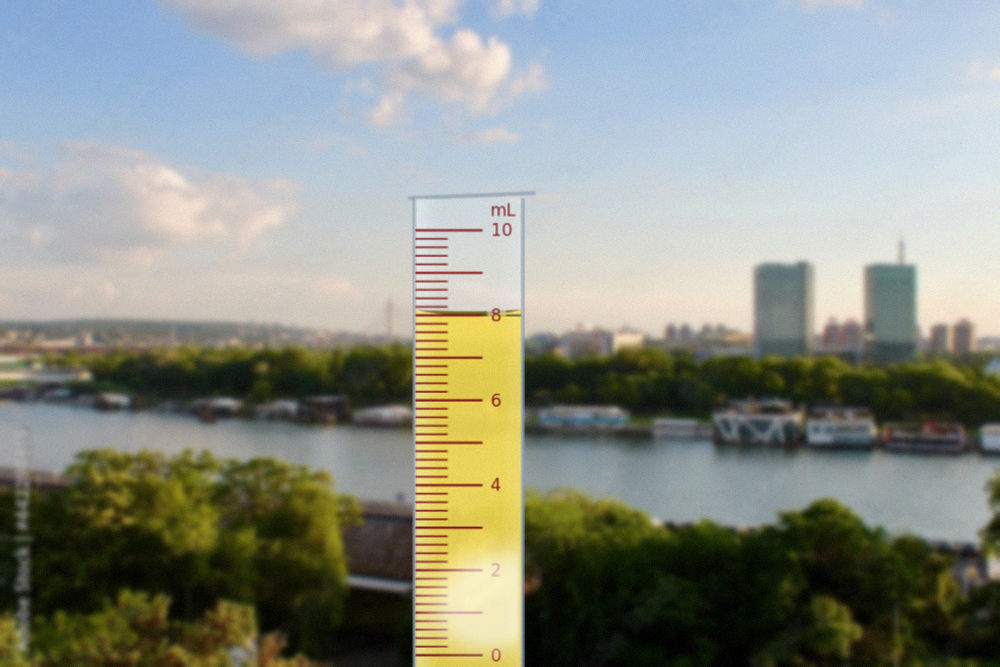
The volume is 8 mL
